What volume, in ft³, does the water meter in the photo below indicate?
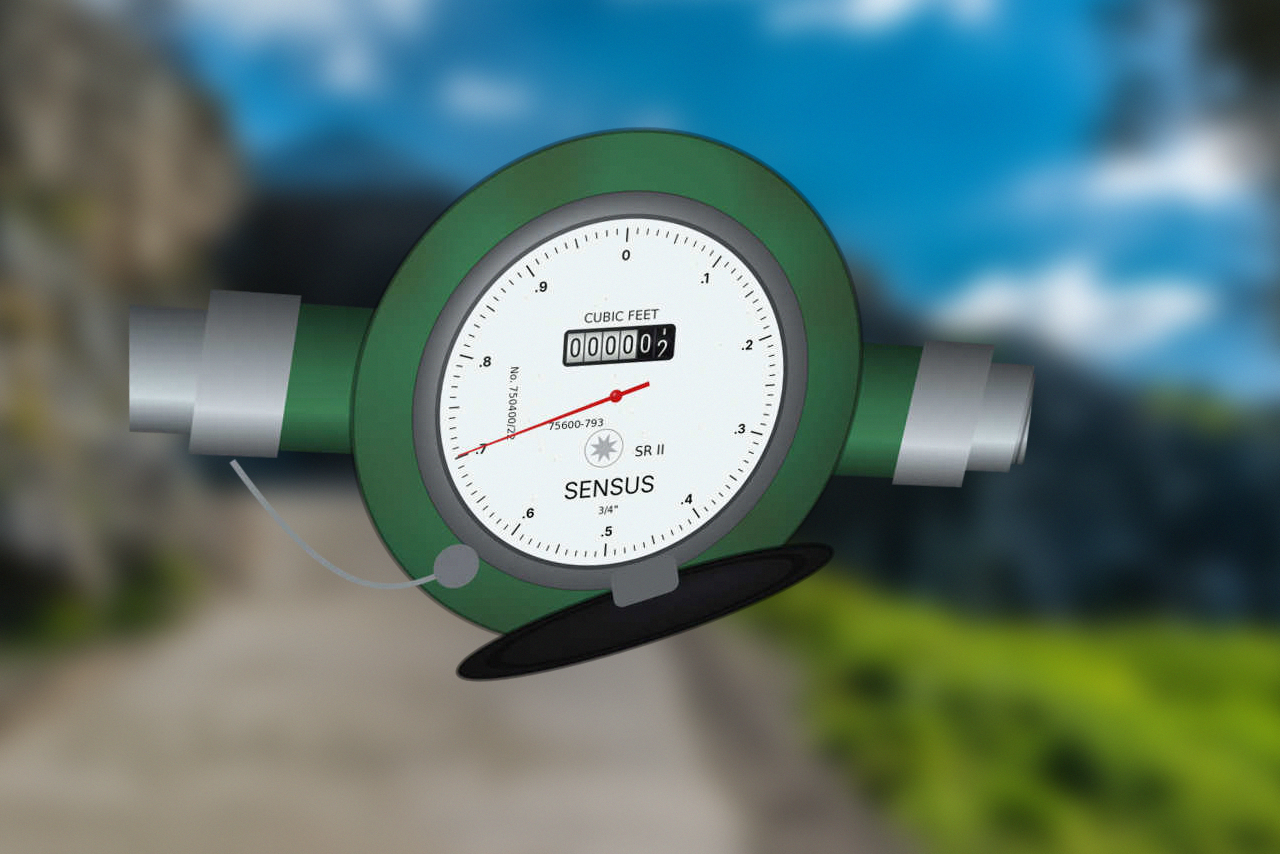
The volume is 1.70 ft³
